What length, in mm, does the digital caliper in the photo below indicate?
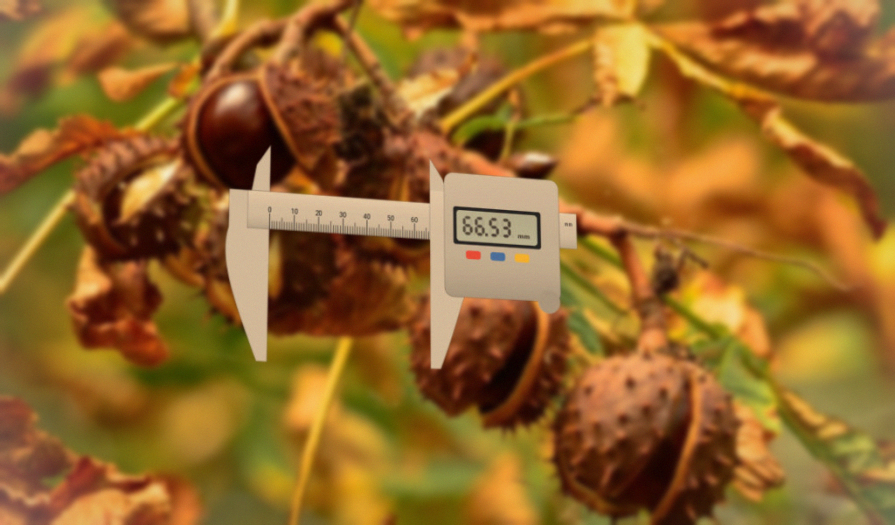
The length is 66.53 mm
